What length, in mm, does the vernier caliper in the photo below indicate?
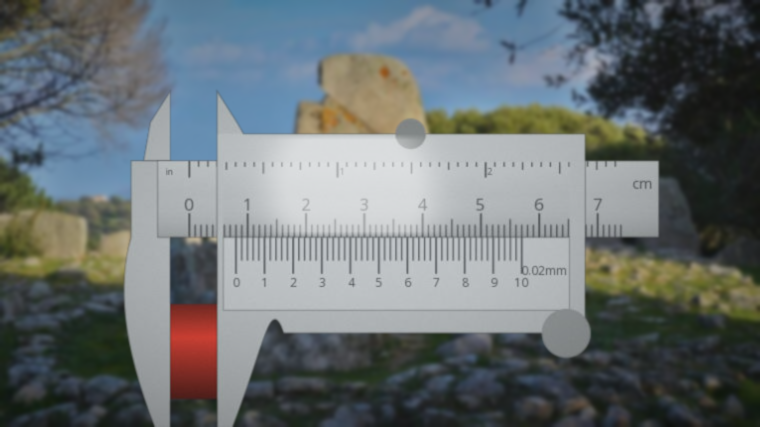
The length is 8.0 mm
